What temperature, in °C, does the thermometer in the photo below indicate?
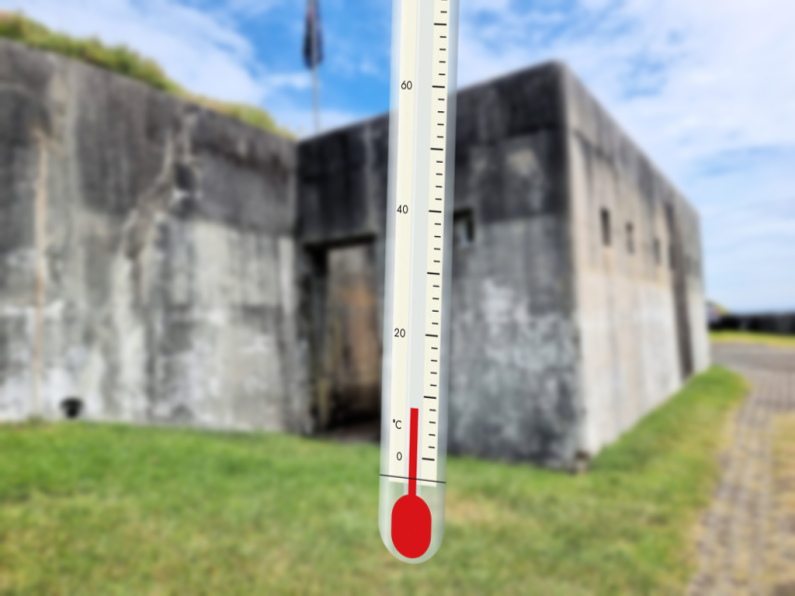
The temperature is 8 °C
